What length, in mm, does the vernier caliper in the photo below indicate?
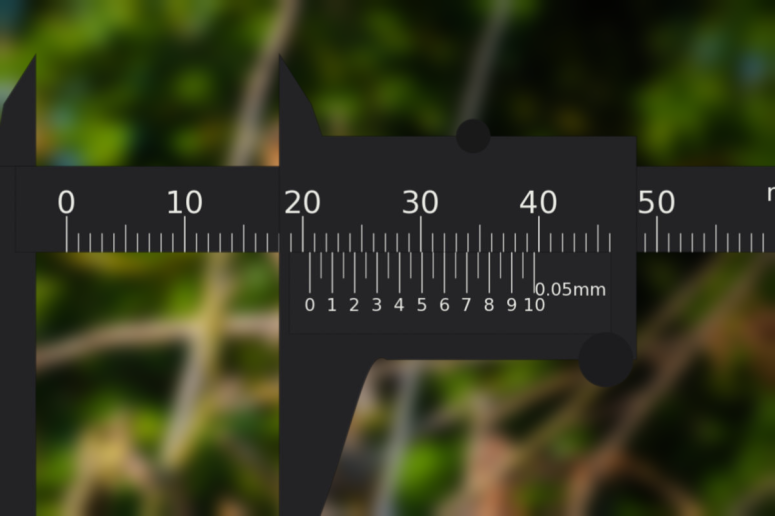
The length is 20.6 mm
